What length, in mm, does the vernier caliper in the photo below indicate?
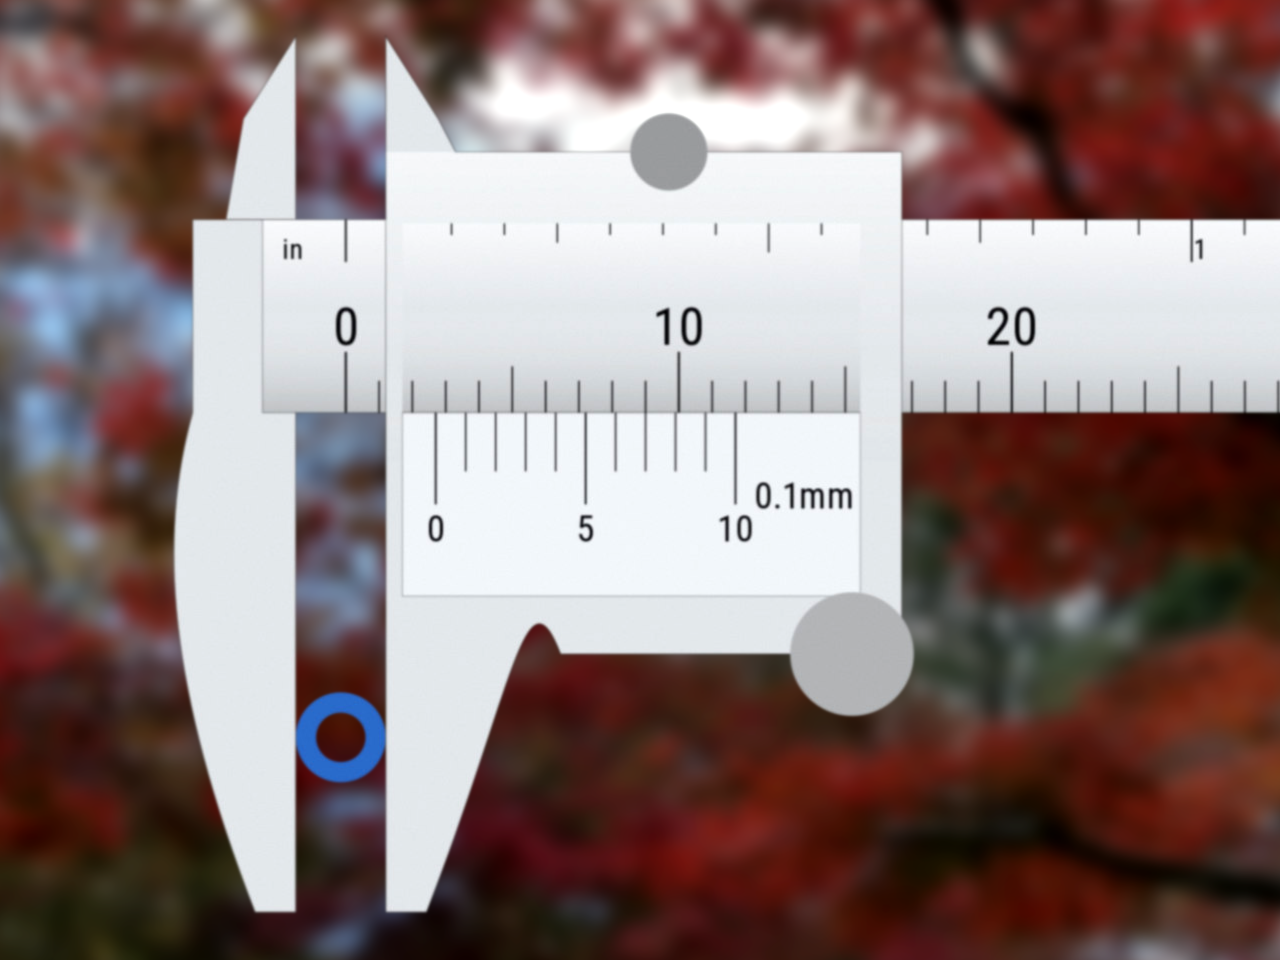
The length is 2.7 mm
